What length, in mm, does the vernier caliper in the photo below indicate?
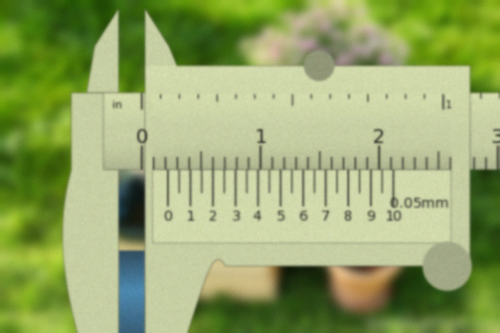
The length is 2.2 mm
